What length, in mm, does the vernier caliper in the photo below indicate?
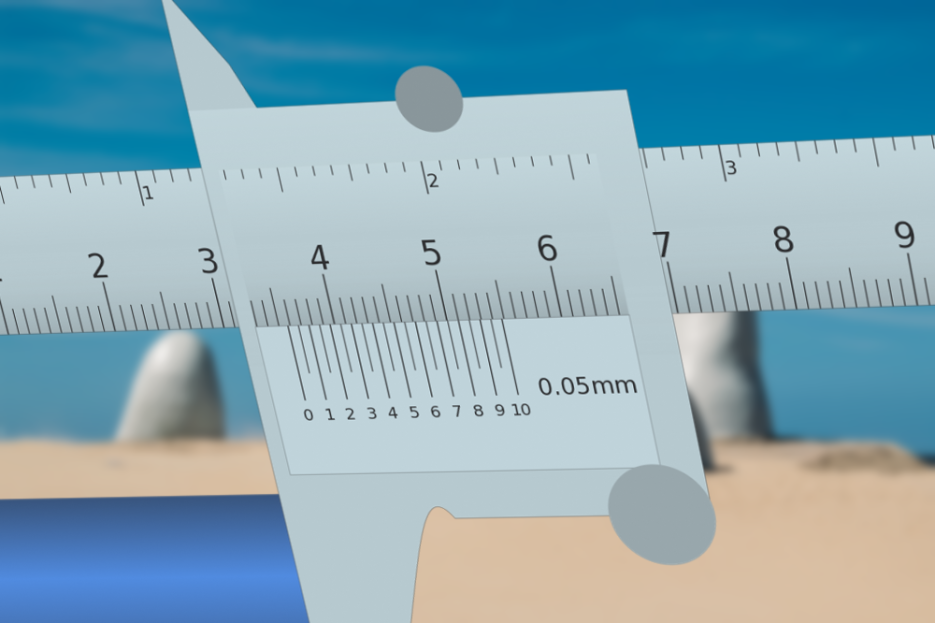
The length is 35.8 mm
